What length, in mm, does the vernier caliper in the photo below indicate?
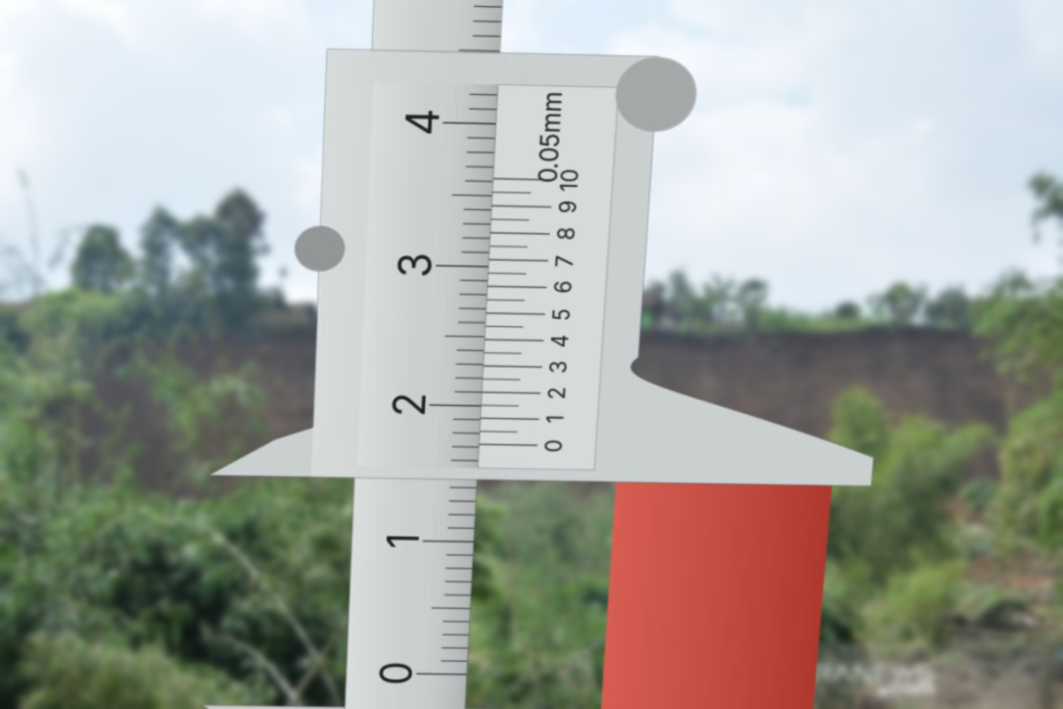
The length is 17.2 mm
